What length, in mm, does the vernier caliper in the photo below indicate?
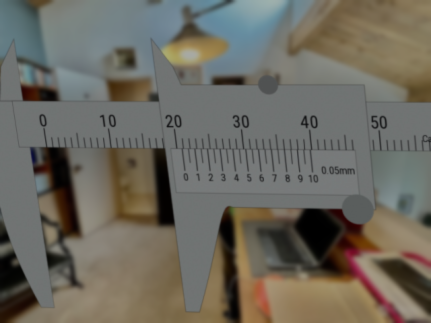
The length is 20.8 mm
